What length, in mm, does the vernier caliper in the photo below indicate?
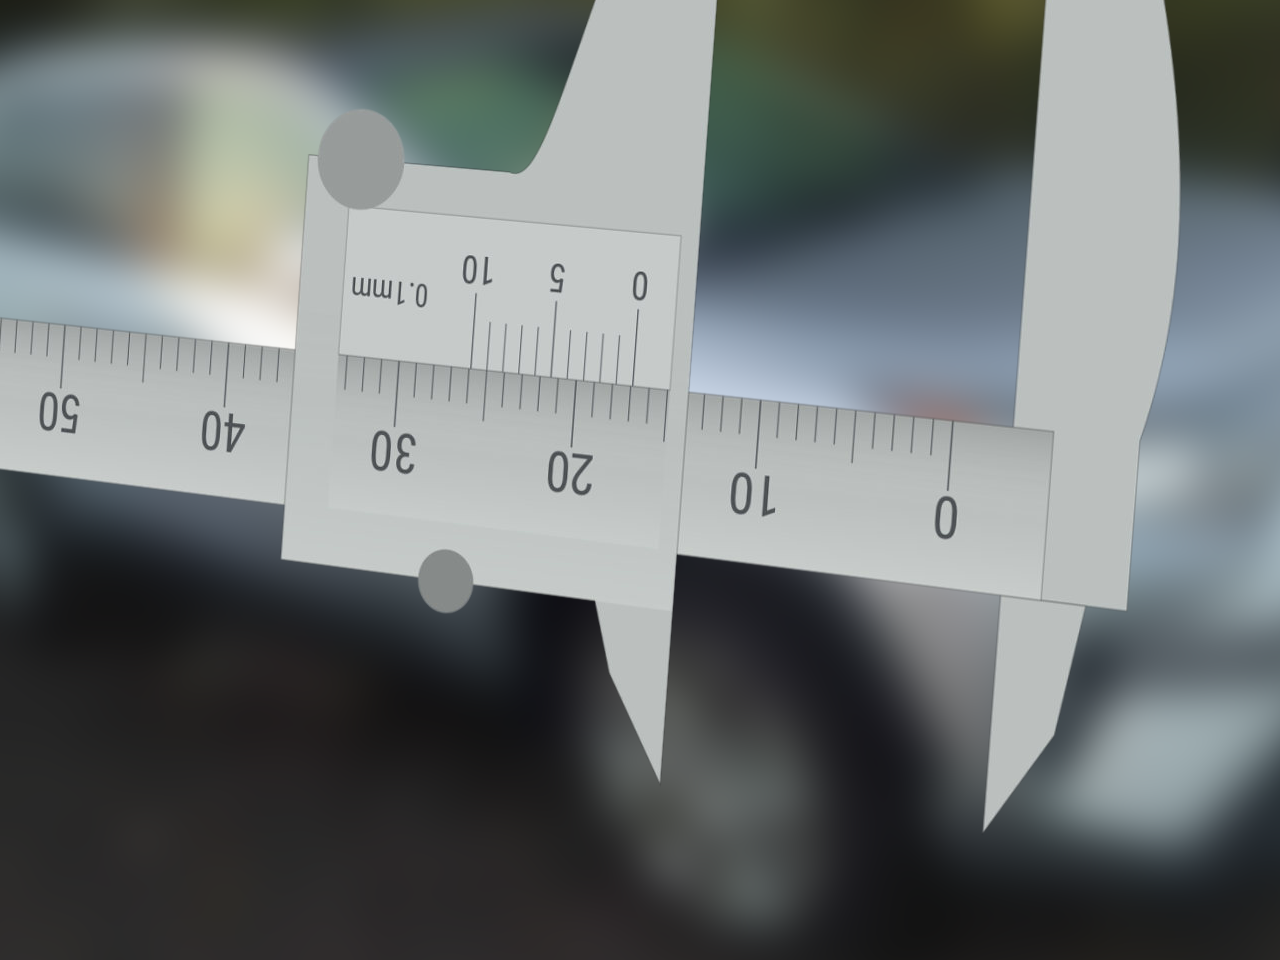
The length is 16.9 mm
